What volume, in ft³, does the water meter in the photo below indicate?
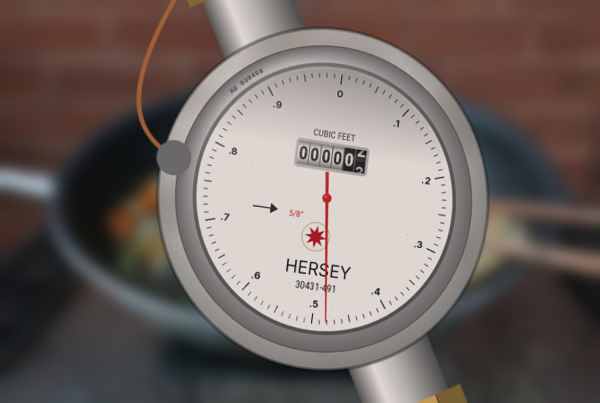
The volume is 2.48 ft³
